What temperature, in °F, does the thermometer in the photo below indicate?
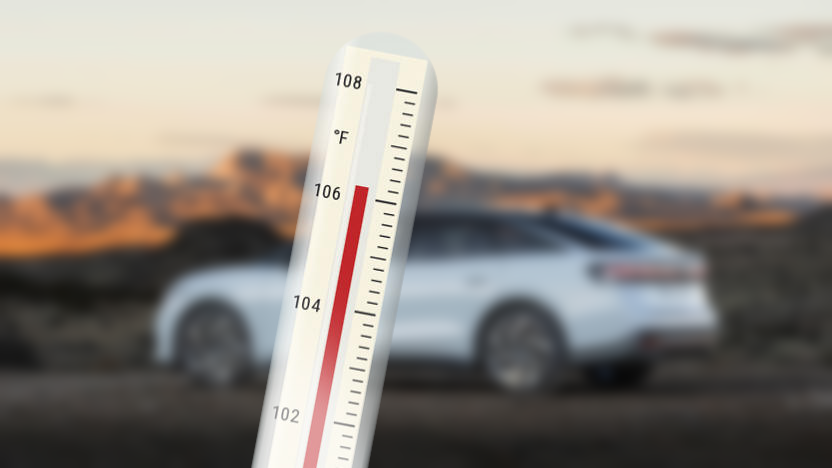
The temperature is 106.2 °F
